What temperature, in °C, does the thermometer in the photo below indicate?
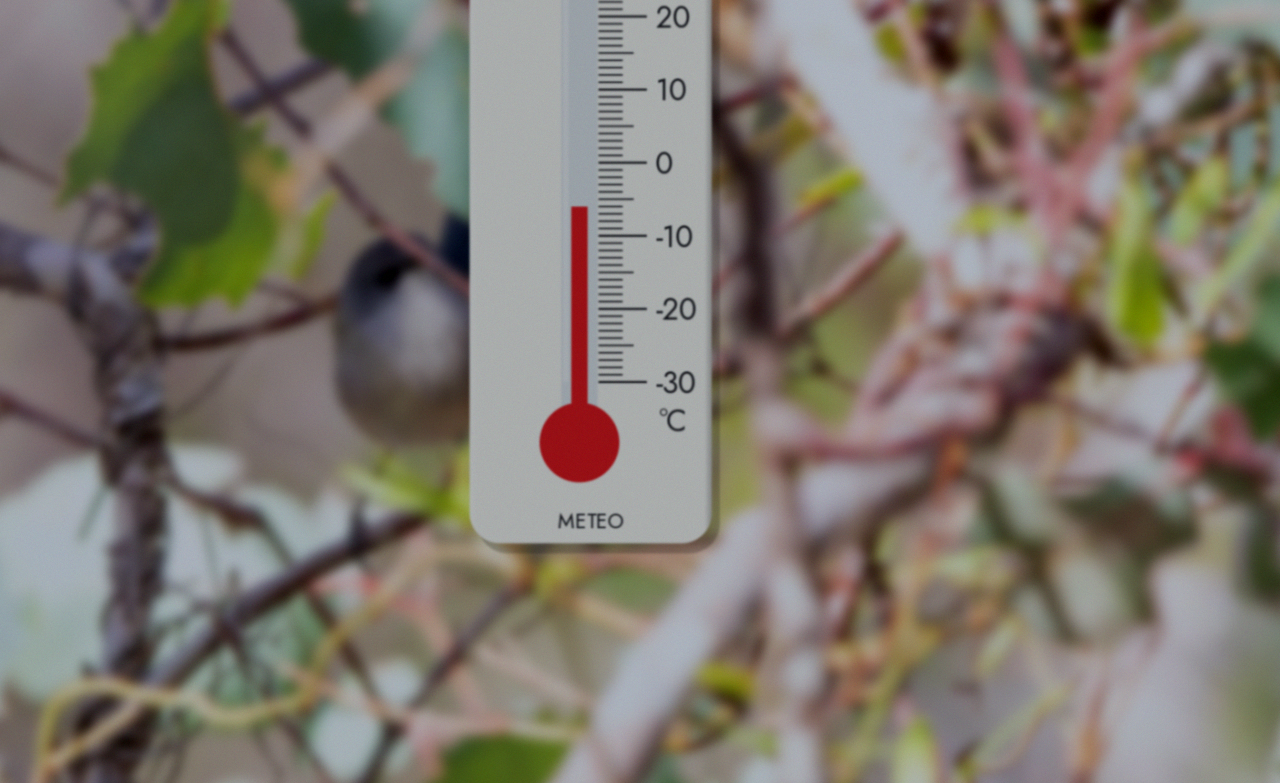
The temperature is -6 °C
